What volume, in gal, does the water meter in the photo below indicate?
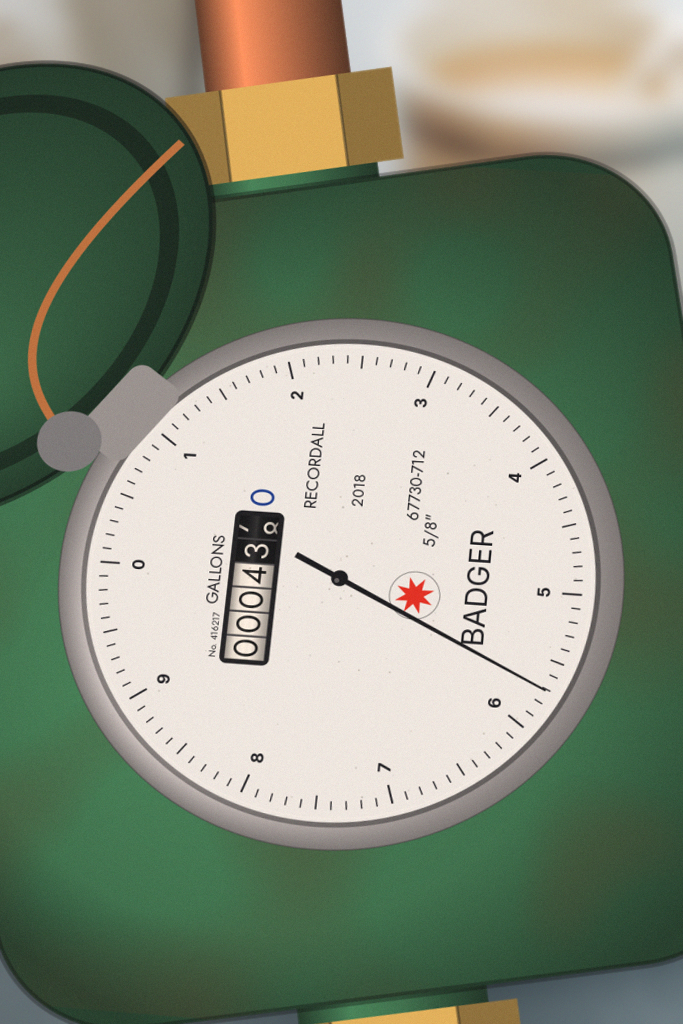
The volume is 4375.7 gal
